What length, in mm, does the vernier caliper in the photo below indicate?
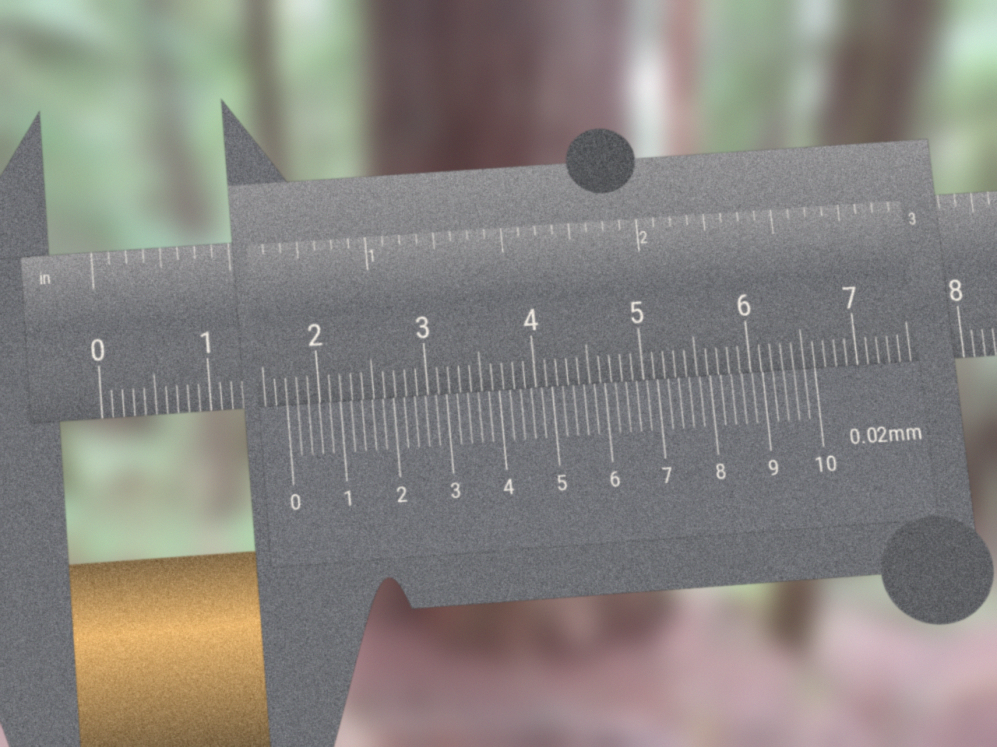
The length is 17.0 mm
